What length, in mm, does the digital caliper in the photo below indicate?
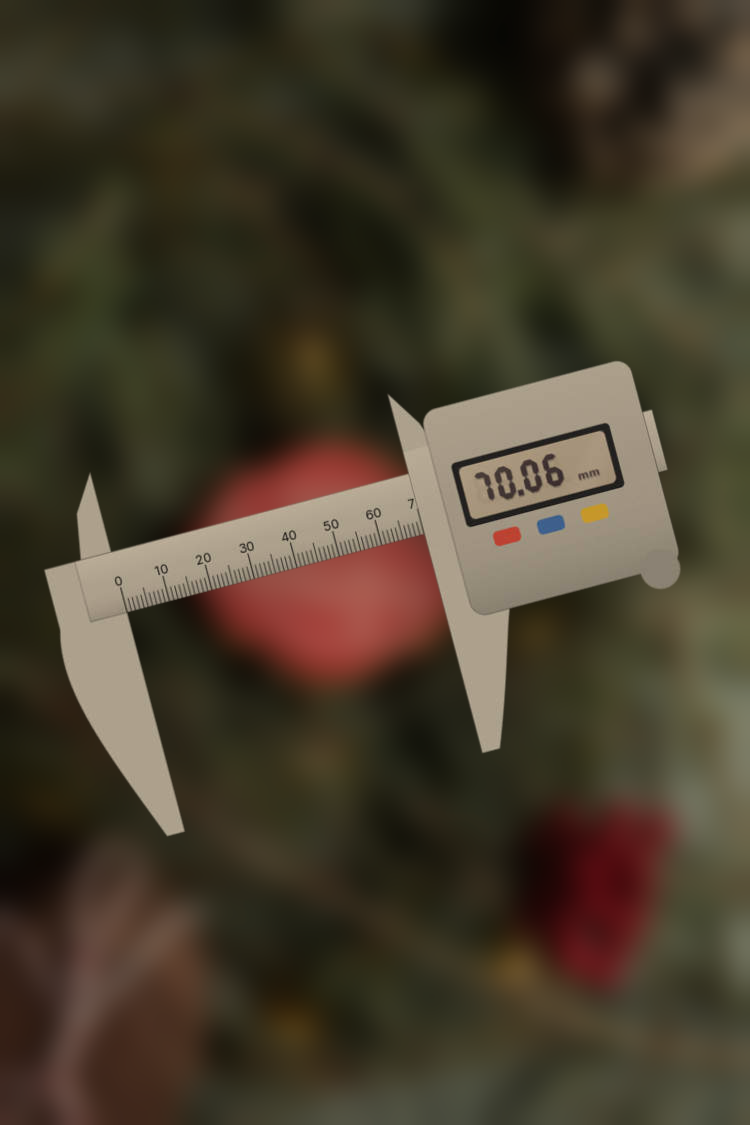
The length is 70.06 mm
